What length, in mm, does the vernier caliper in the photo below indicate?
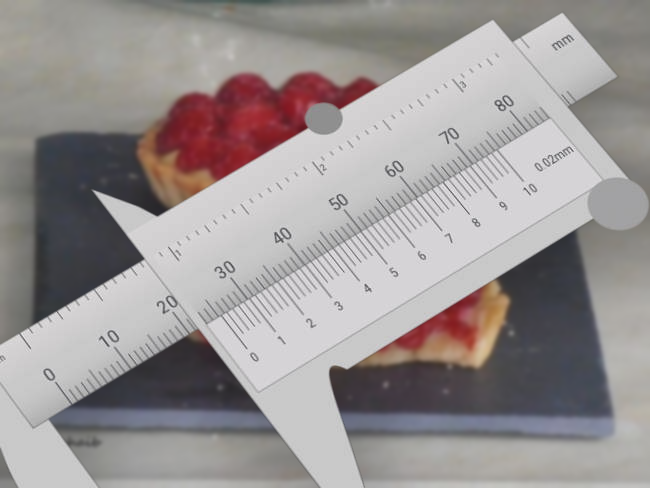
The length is 25.4 mm
